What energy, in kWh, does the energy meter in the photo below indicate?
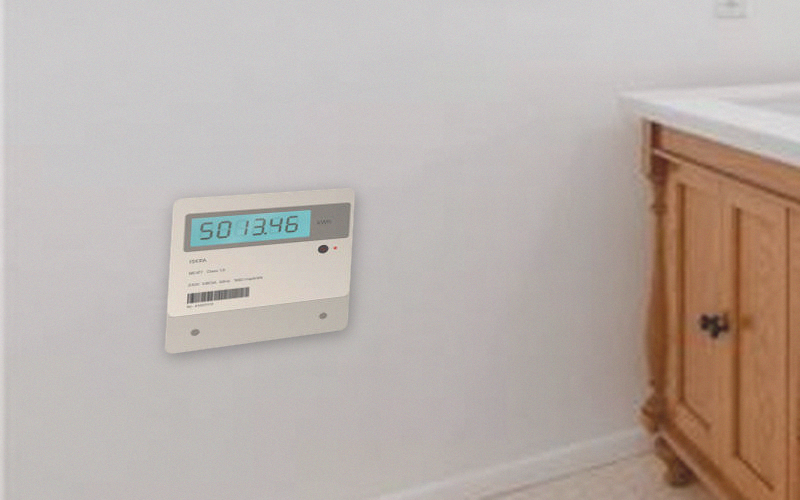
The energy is 5013.46 kWh
